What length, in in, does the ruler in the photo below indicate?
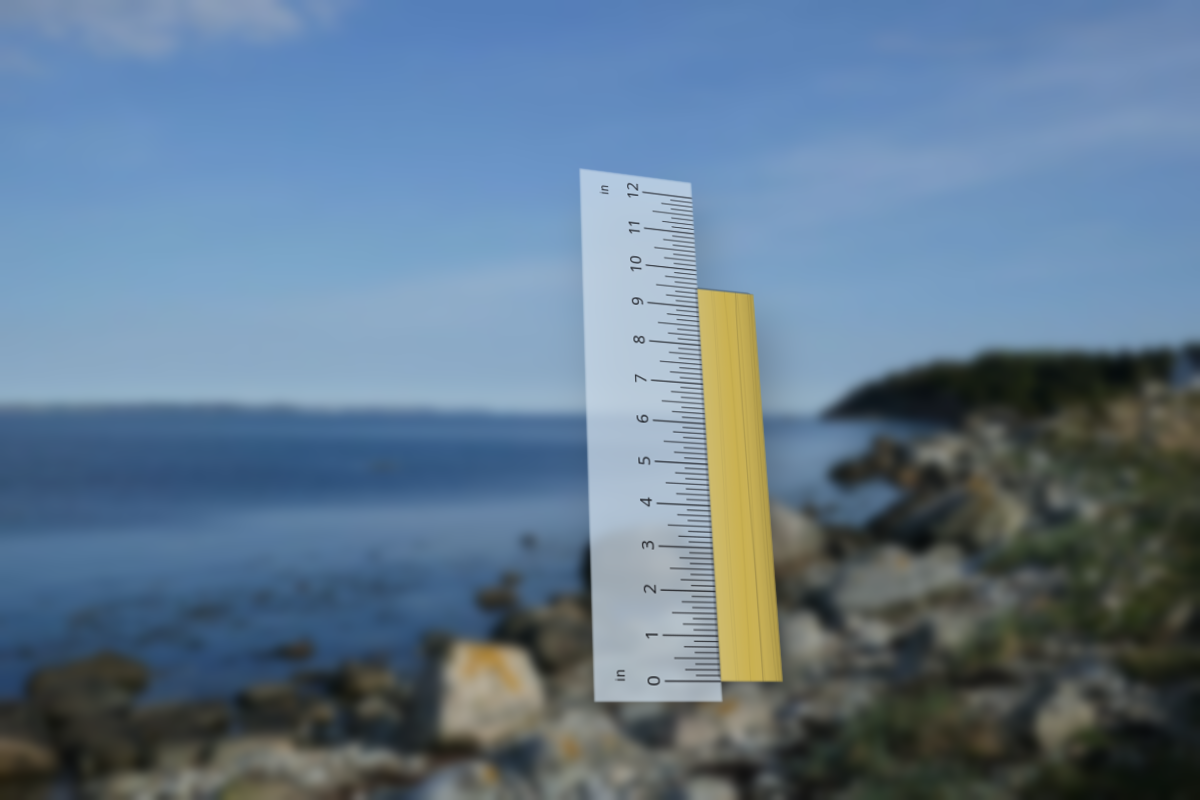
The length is 9.5 in
